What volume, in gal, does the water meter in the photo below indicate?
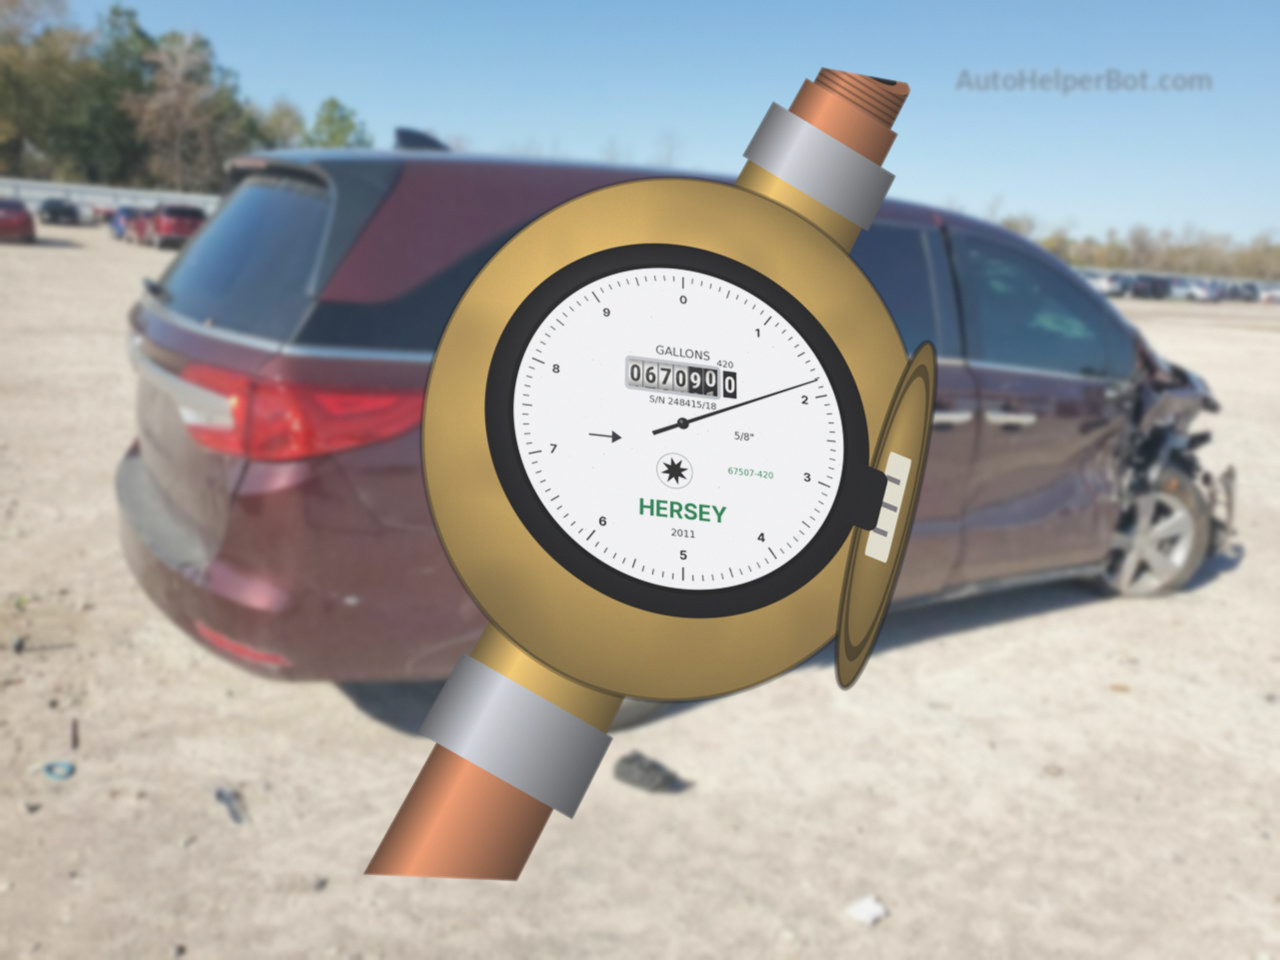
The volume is 670901.8 gal
